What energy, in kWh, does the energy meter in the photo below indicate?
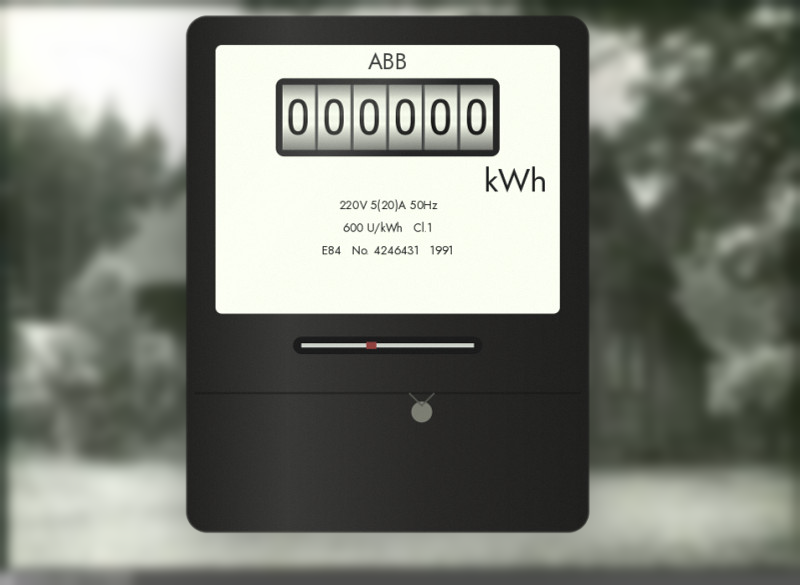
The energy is 0 kWh
